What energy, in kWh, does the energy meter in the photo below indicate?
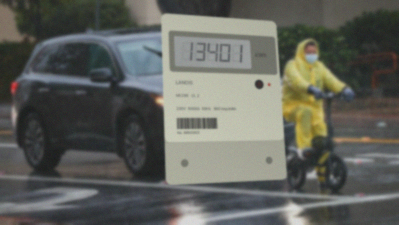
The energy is 13401 kWh
